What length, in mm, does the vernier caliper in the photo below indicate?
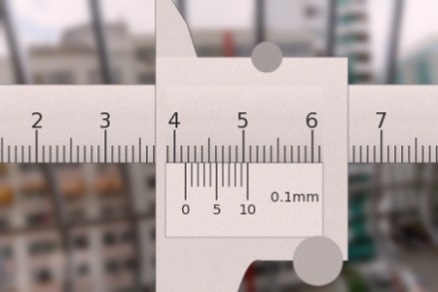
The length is 41.6 mm
